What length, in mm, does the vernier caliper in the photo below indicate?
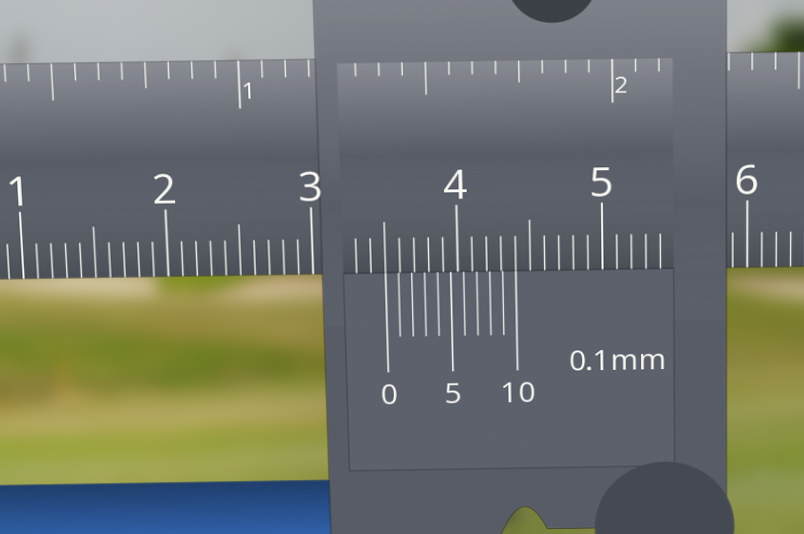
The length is 35.0 mm
